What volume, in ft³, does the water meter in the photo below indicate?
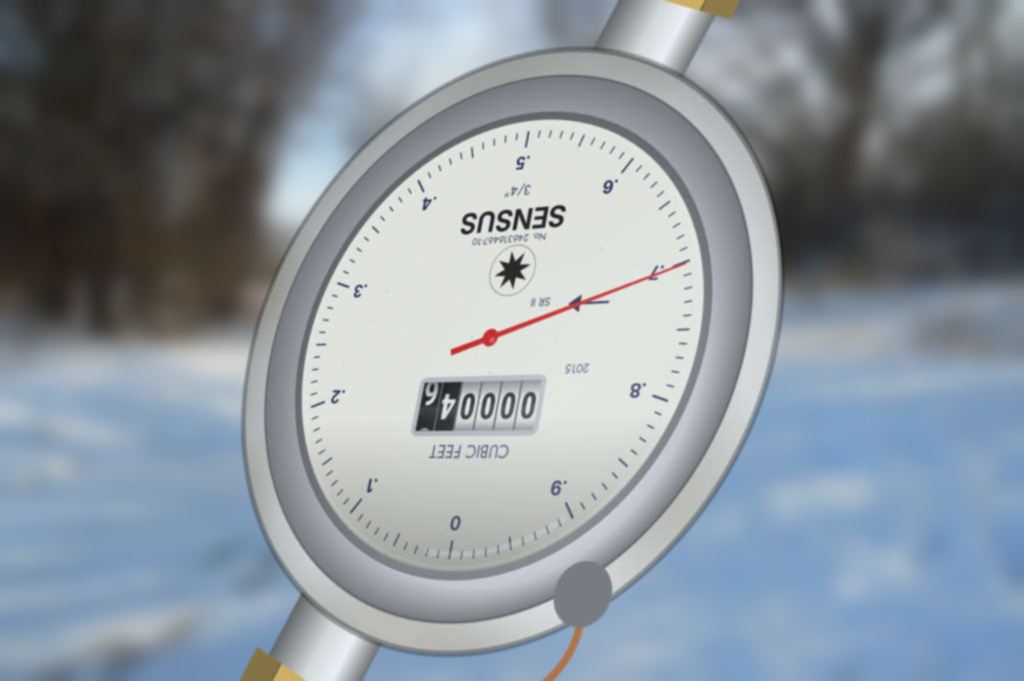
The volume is 45.70 ft³
